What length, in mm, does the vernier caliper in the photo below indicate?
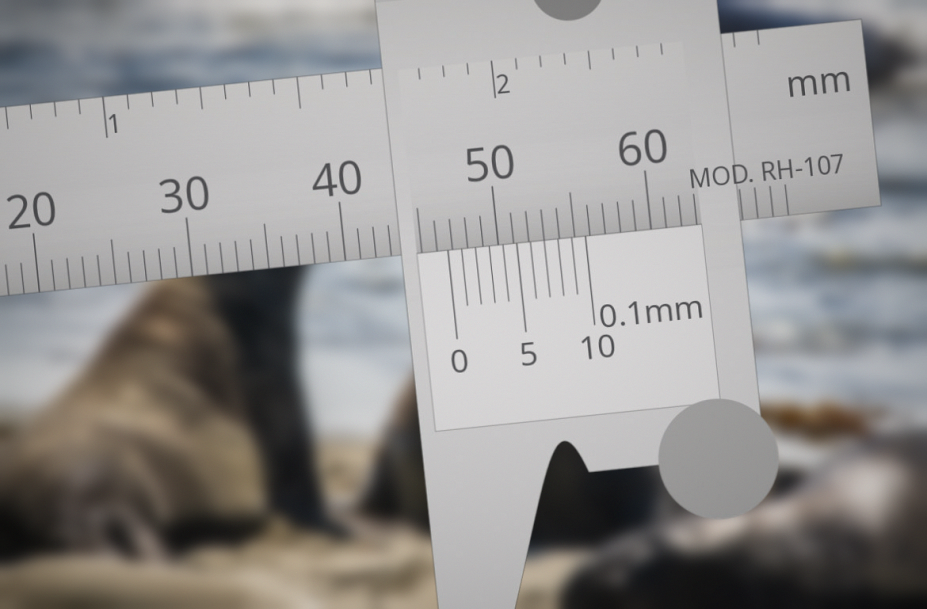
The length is 46.7 mm
